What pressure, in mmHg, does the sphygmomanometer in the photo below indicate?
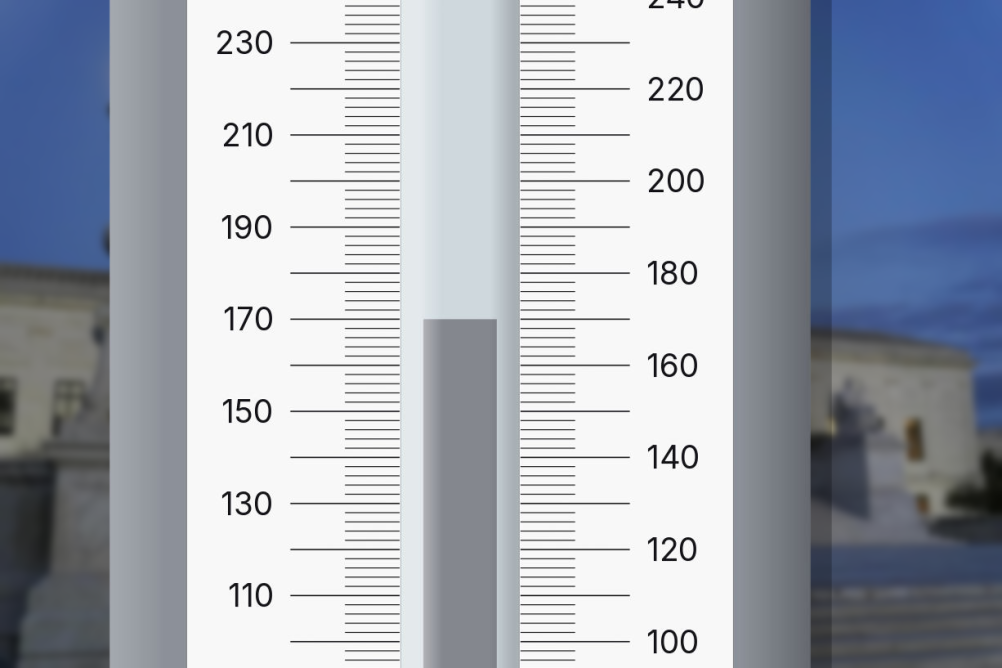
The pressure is 170 mmHg
